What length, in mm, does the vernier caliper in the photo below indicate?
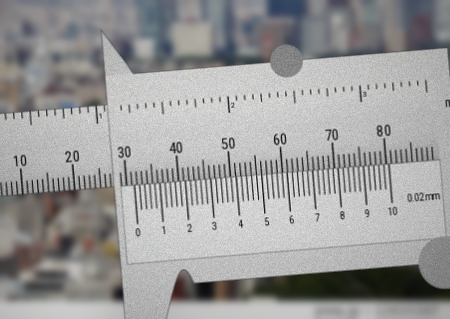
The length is 31.5 mm
